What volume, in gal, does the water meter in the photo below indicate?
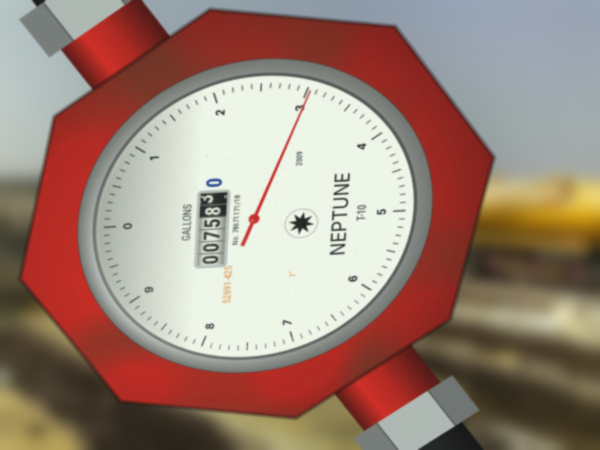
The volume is 75833.0 gal
